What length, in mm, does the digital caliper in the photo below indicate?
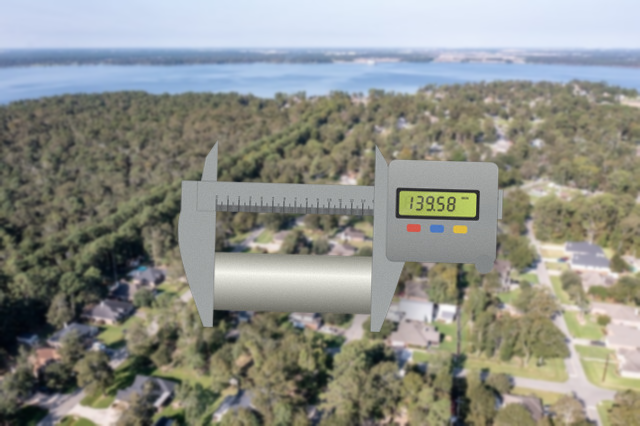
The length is 139.58 mm
